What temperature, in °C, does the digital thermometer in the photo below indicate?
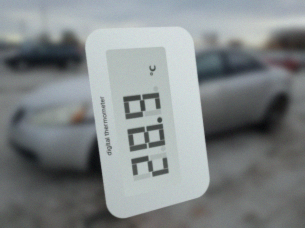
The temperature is 28.9 °C
